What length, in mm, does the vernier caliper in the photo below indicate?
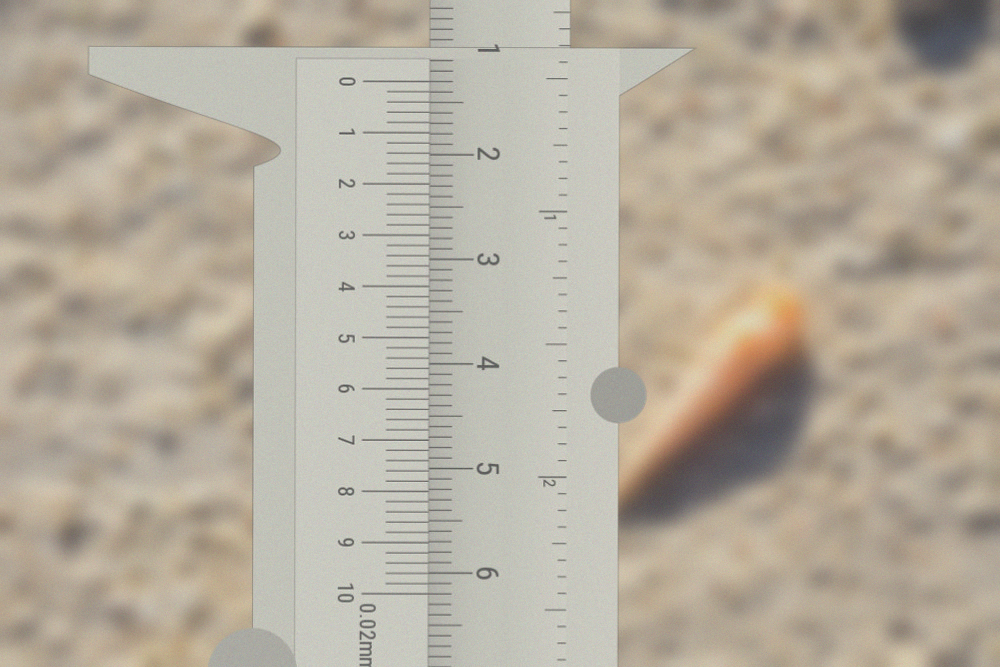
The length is 13.0 mm
